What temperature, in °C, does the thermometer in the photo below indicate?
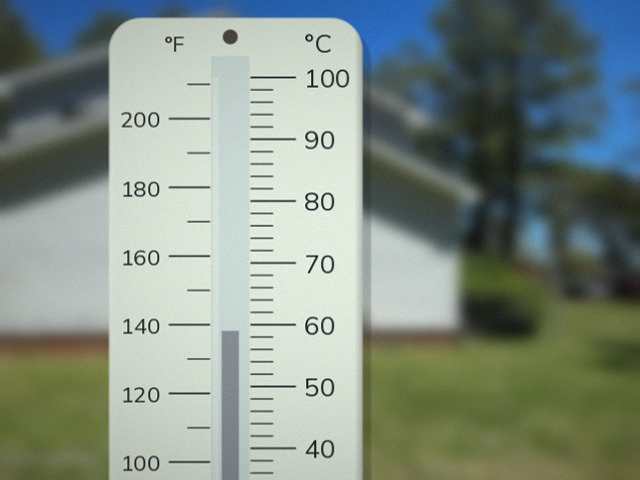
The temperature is 59 °C
